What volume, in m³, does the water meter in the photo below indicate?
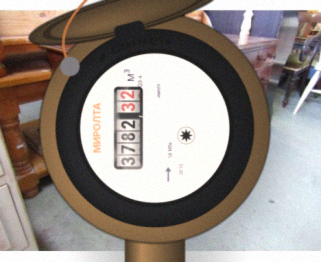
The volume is 3782.32 m³
